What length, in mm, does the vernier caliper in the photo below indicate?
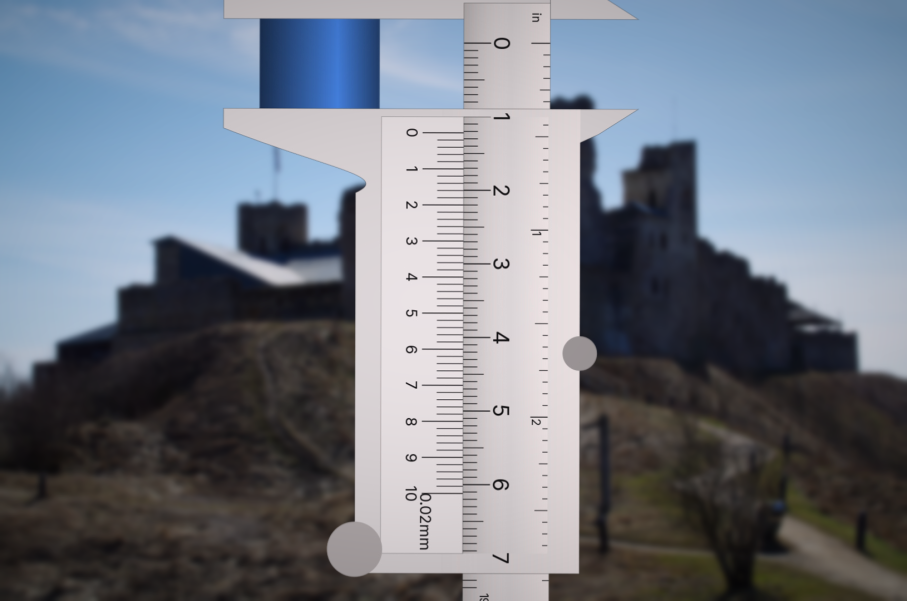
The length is 12.2 mm
